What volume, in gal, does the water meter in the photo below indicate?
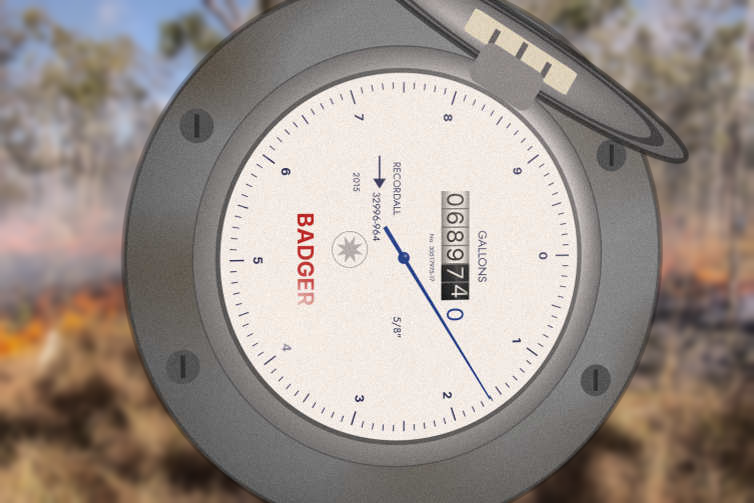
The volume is 689741.6 gal
